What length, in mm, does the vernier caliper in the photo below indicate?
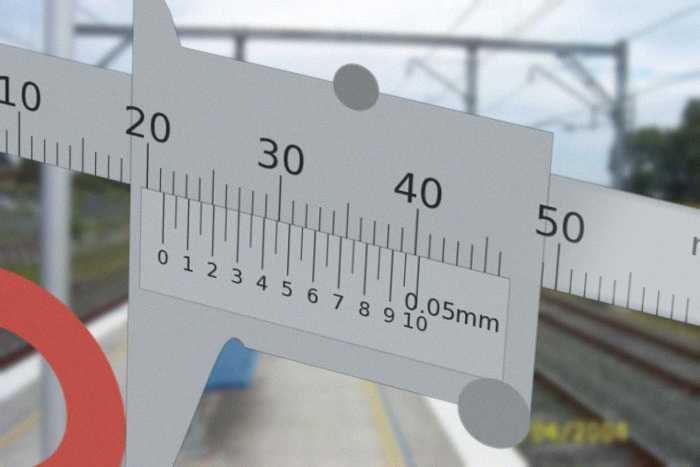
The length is 21.3 mm
